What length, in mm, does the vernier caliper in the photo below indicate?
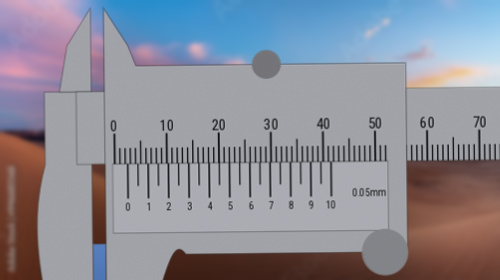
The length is 2.5 mm
